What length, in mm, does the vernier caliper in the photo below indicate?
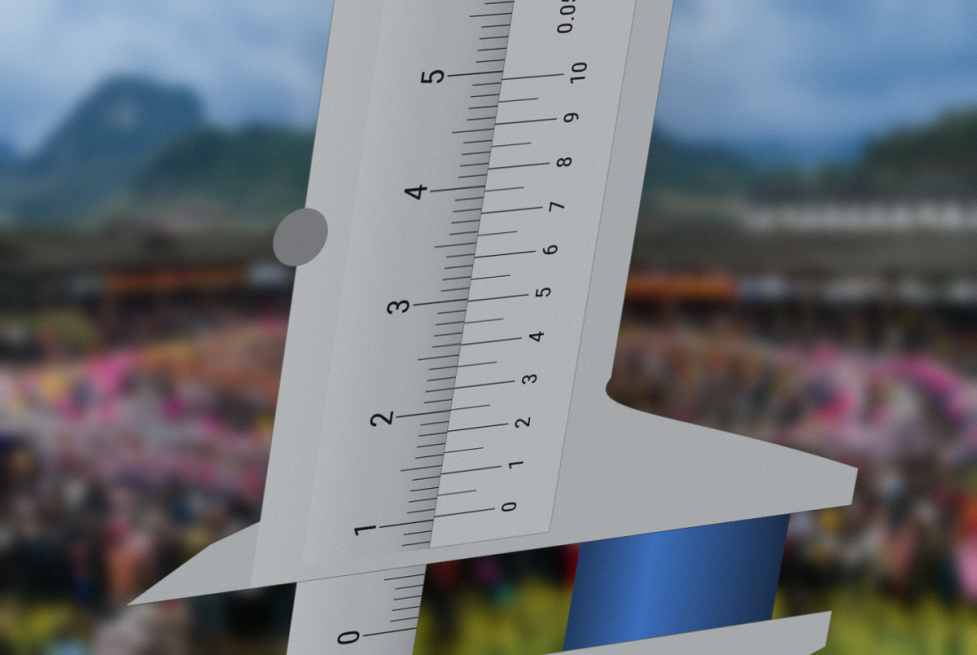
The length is 10.3 mm
